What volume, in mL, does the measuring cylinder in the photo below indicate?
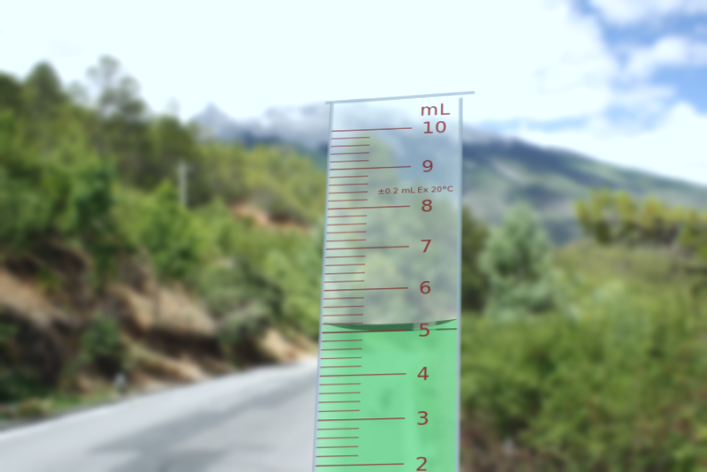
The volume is 5 mL
